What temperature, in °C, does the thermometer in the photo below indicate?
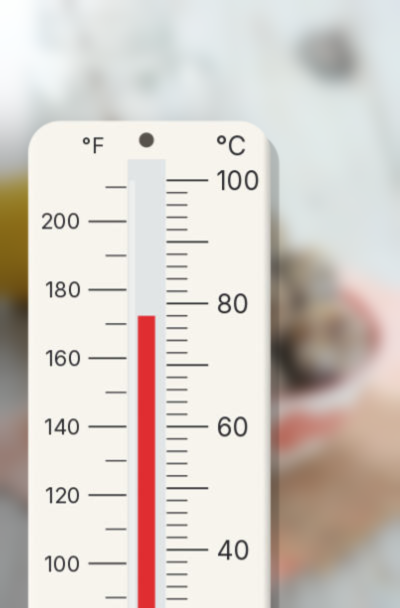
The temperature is 78 °C
